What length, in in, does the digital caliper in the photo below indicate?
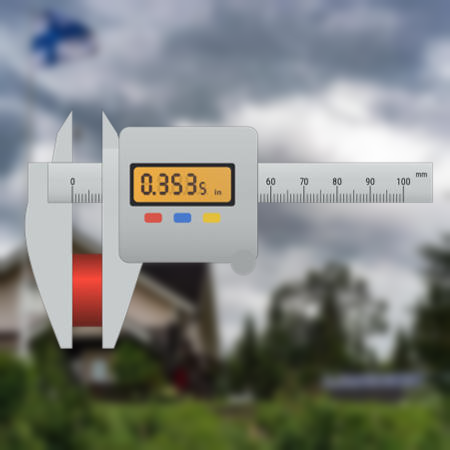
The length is 0.3535 in
